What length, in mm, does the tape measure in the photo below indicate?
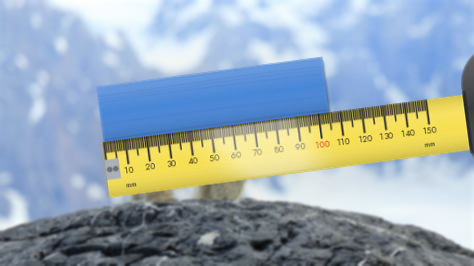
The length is 105 mm
